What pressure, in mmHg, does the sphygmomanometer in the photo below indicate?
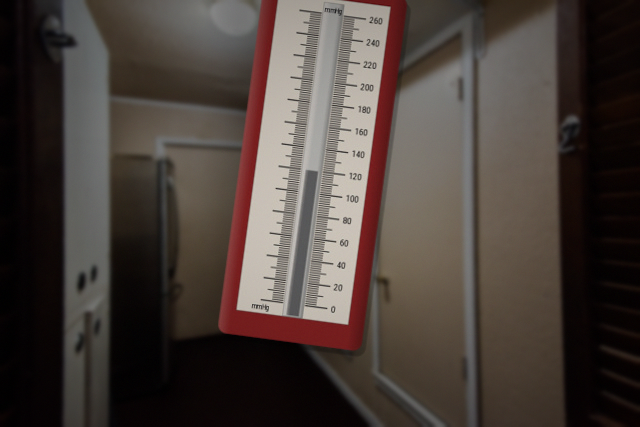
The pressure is 120 mmHg
